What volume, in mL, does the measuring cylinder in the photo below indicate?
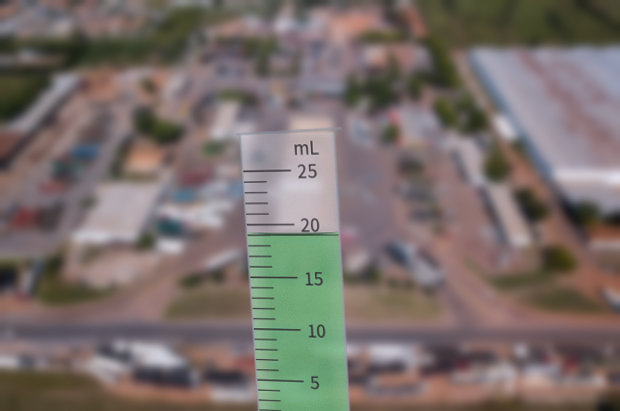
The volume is 19 mL
